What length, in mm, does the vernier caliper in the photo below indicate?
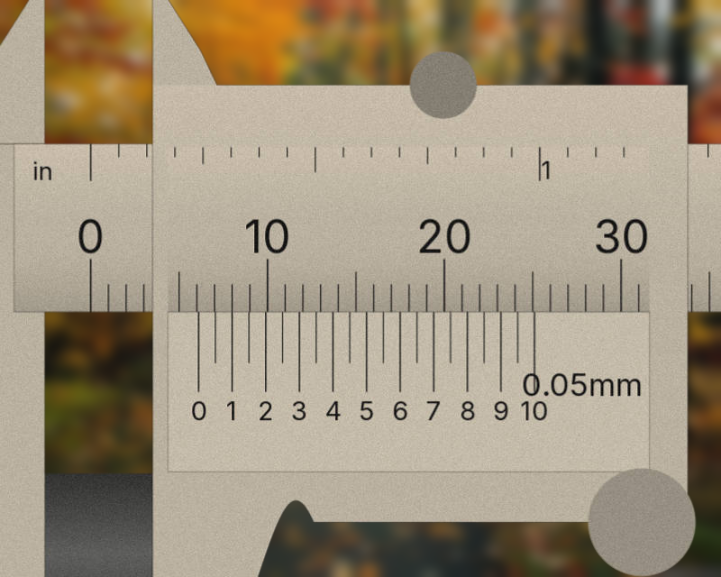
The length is 6.1 mm
